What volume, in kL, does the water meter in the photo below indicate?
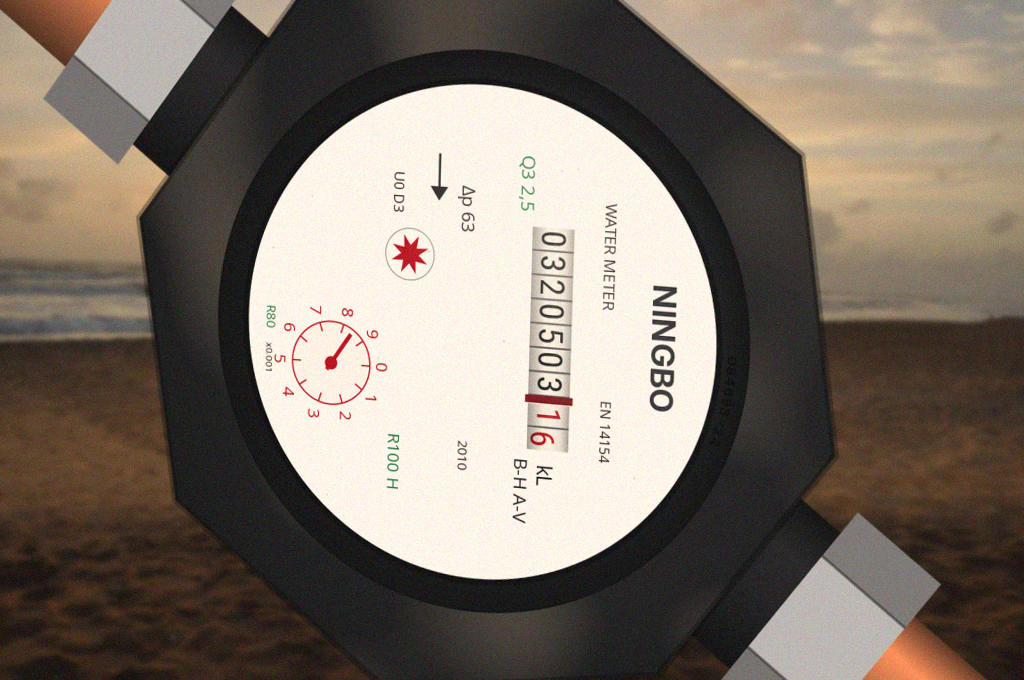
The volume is 320503.158 kL
